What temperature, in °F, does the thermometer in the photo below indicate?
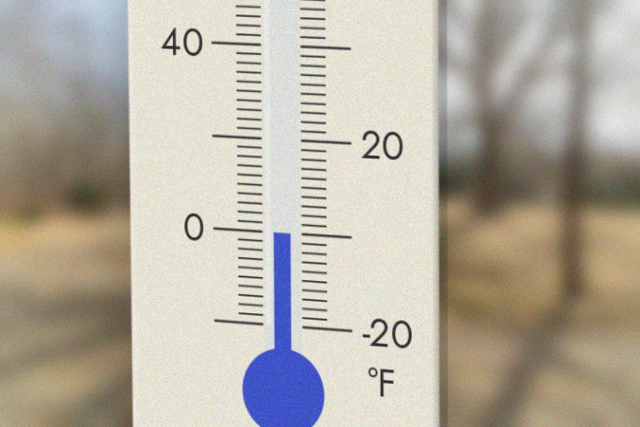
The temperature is 0 °F
